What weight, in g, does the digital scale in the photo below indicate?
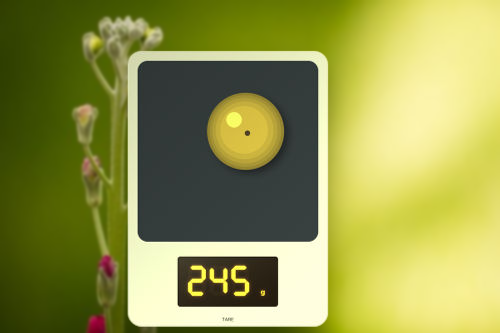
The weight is 245 g
